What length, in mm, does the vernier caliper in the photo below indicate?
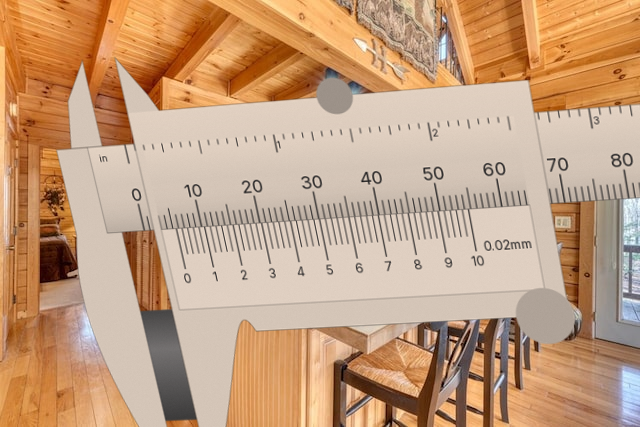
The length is 5.6 mm
